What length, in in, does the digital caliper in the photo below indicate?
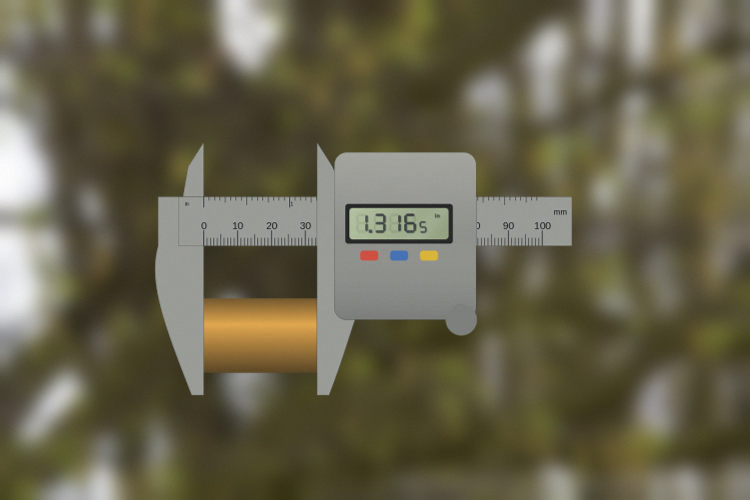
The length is 1.3165 in
